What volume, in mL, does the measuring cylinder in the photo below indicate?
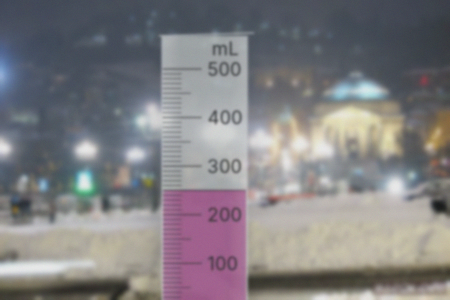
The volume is 250 mL
